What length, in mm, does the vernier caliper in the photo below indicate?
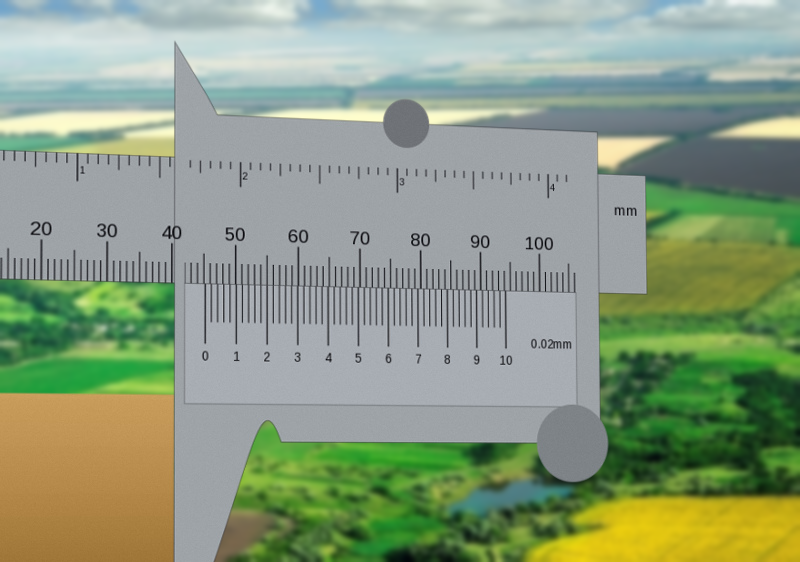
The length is 45.2 mm
